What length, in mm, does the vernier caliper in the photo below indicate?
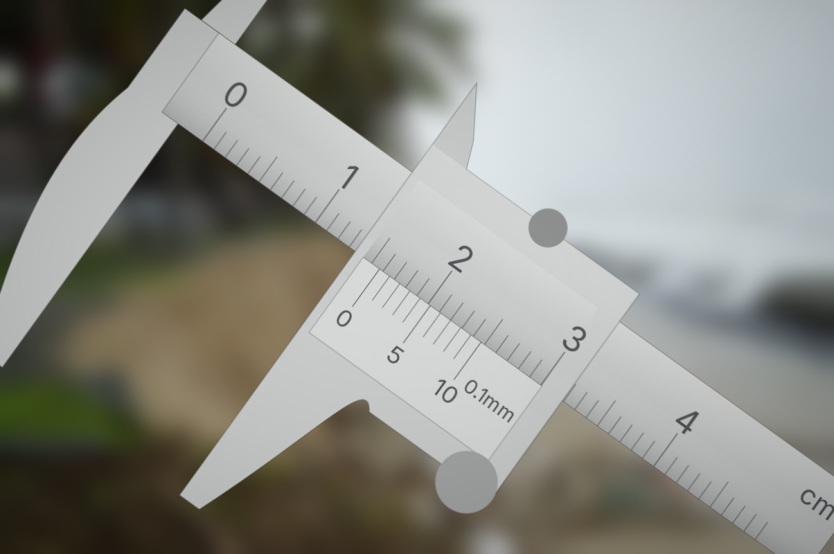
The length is 15.7 mm
